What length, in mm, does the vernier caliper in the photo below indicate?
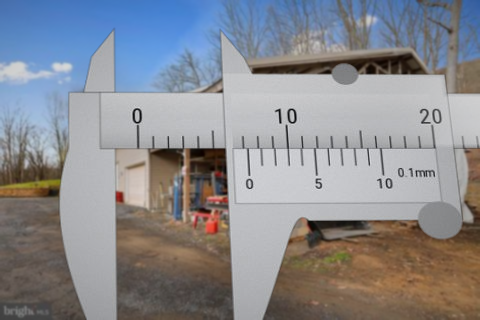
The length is 7.3 mm
